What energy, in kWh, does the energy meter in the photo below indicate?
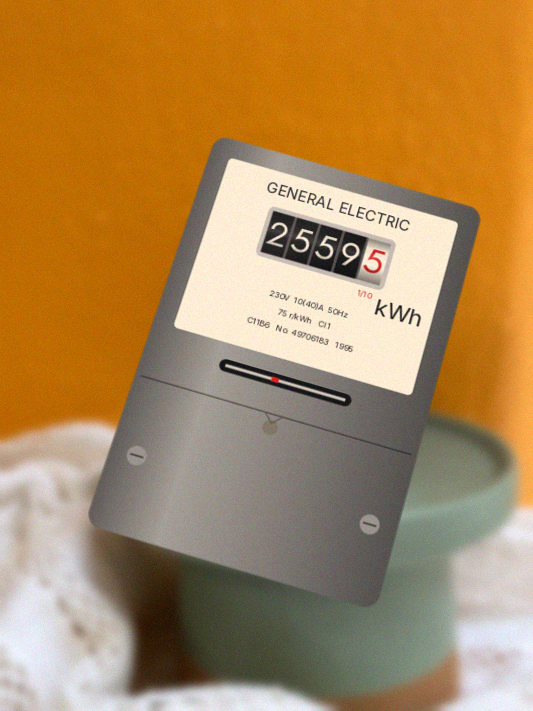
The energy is 2559.5 kWh
